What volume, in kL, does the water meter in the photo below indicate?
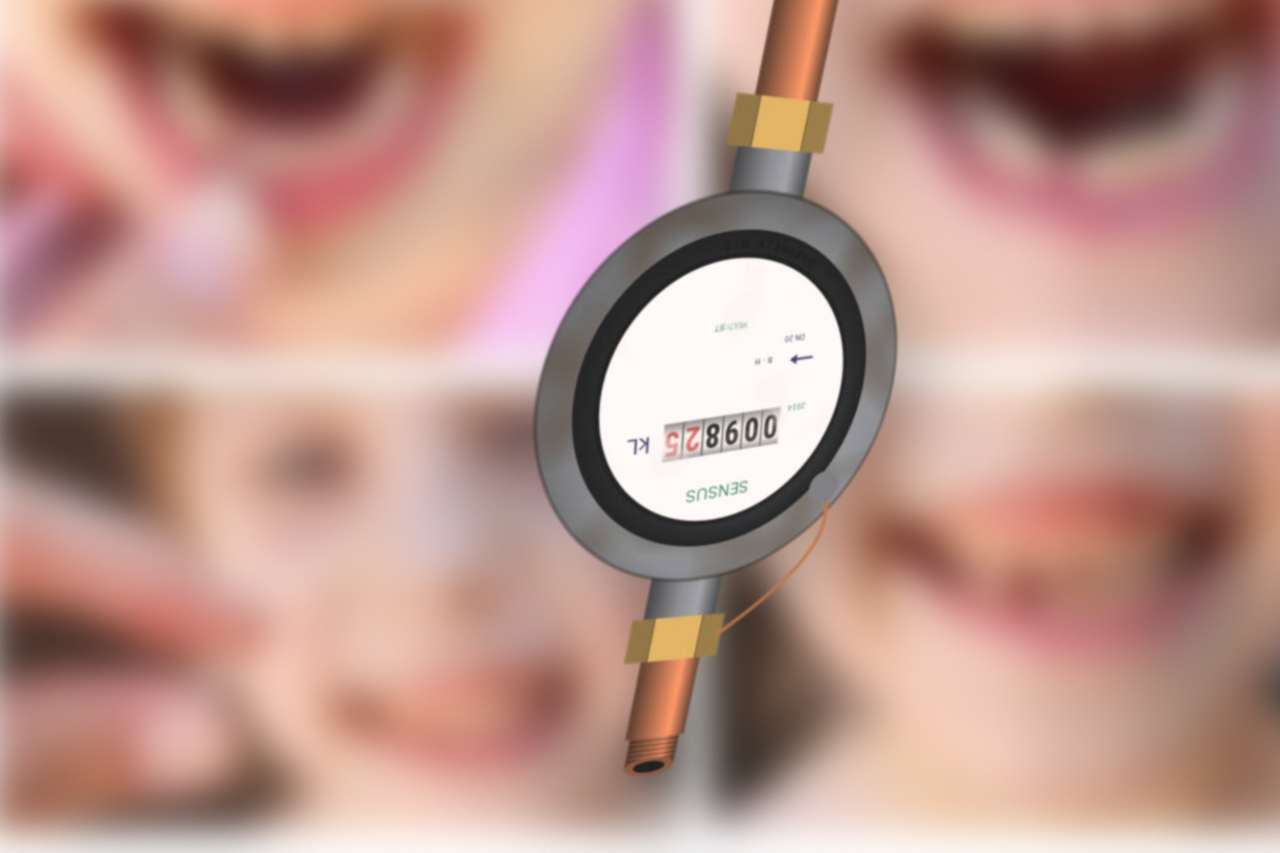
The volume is 98.25 kL
